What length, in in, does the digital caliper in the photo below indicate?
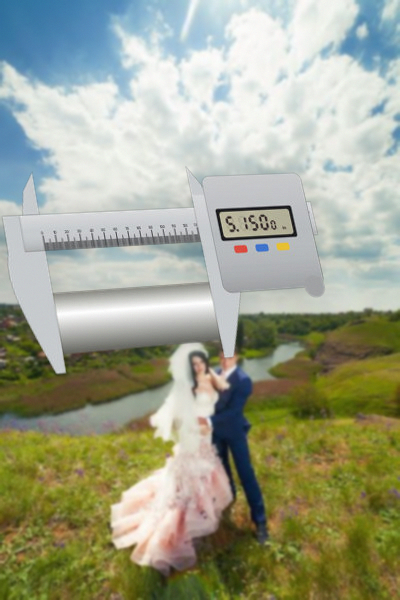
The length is 5.1500 in
